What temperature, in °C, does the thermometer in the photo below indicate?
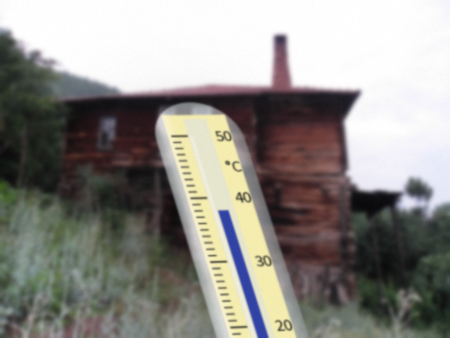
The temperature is 38 °C
